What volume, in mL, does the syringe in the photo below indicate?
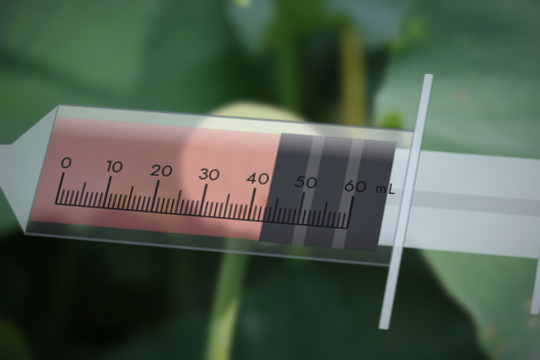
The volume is 43 mL
